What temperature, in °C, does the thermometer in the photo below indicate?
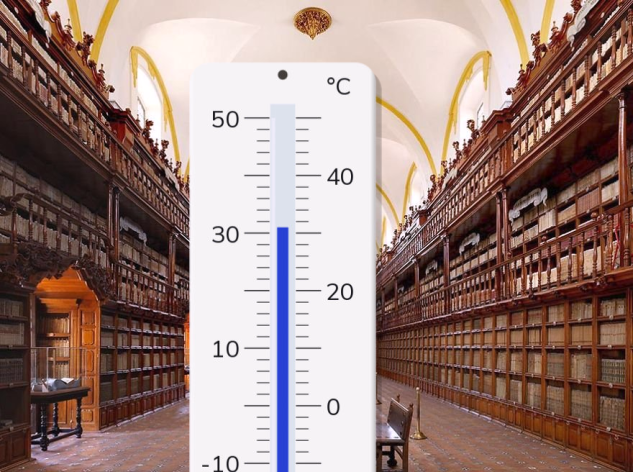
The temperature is 31 °C
